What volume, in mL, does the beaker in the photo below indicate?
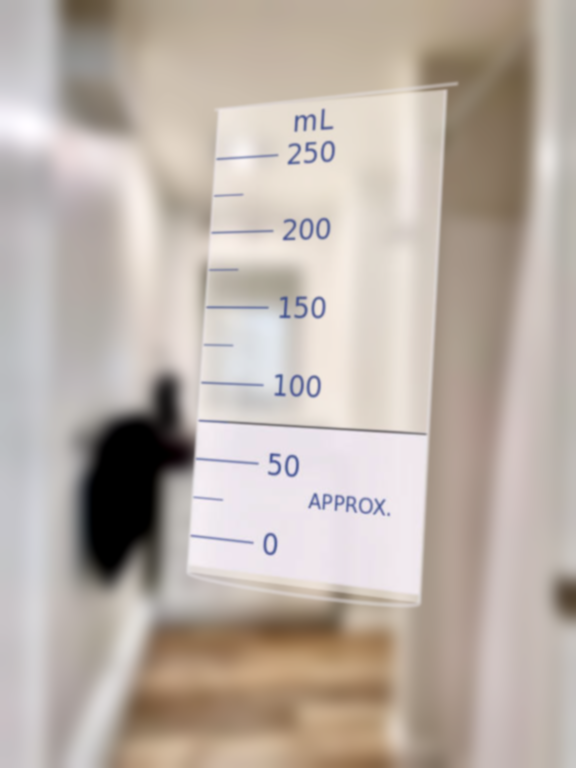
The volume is 75 mL
